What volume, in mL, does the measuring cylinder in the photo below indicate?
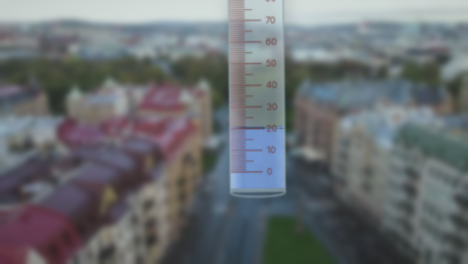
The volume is 20 mL
